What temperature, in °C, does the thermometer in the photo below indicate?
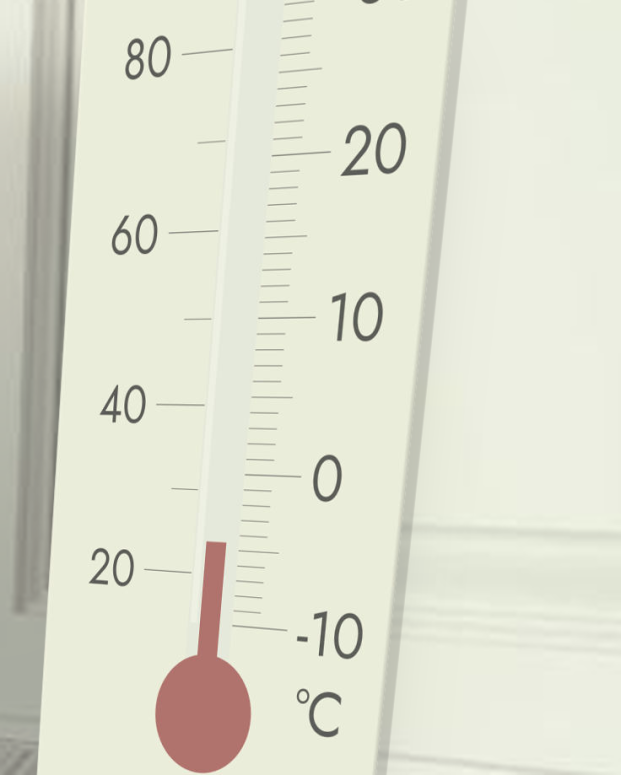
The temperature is -4.5 °C
